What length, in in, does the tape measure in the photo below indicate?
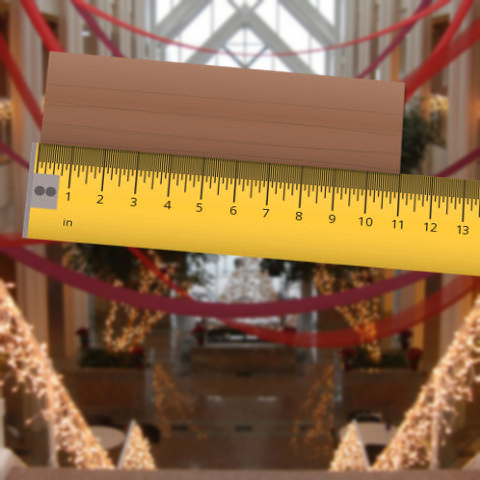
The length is 11 in
